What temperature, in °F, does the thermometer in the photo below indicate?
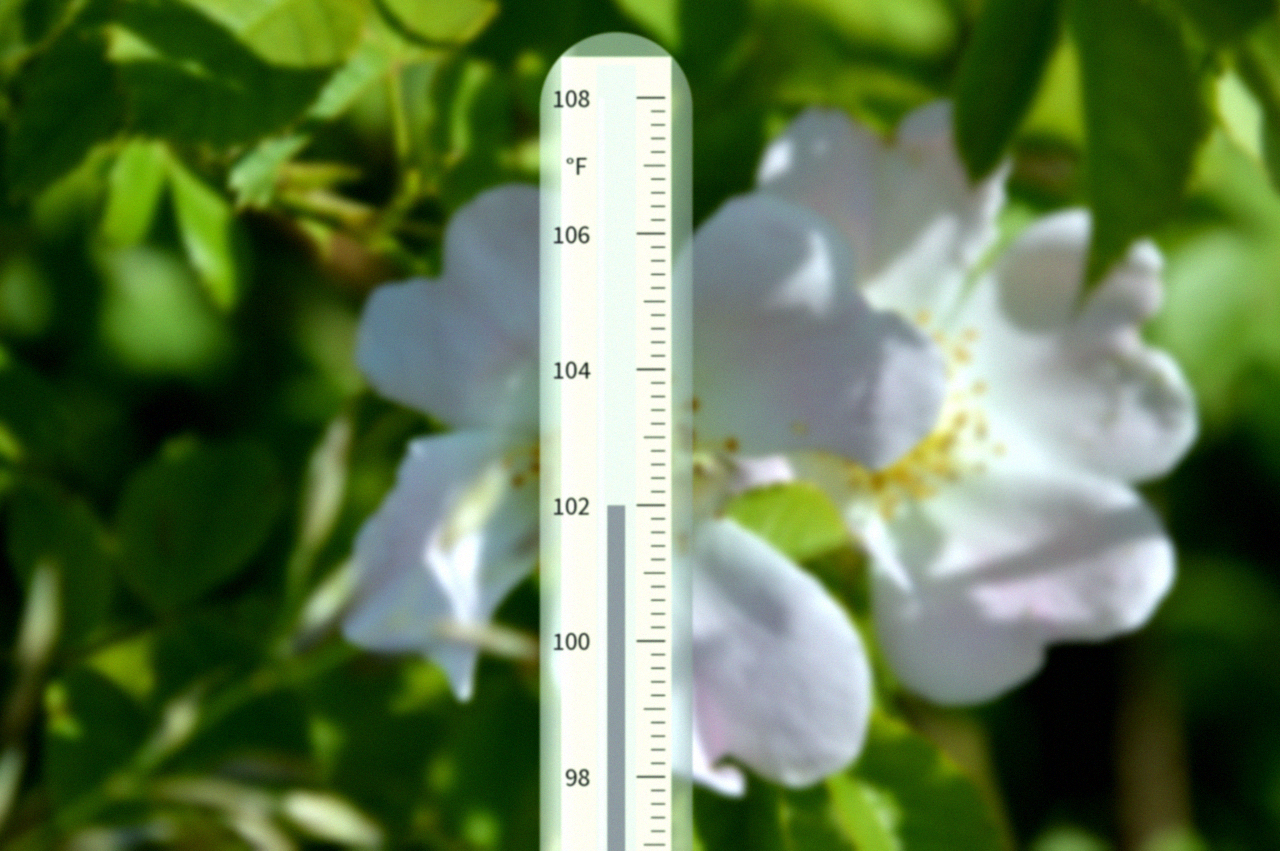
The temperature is 102 °F
